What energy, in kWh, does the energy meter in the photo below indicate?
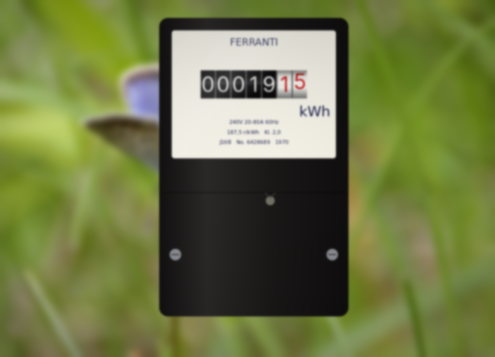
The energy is 19.15 kWh
